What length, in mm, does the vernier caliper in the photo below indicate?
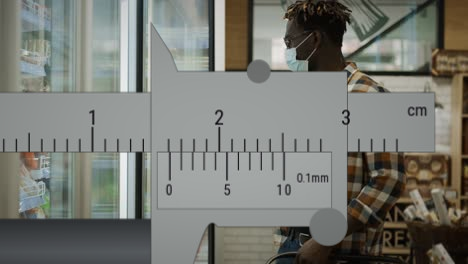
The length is 16.1 mm
